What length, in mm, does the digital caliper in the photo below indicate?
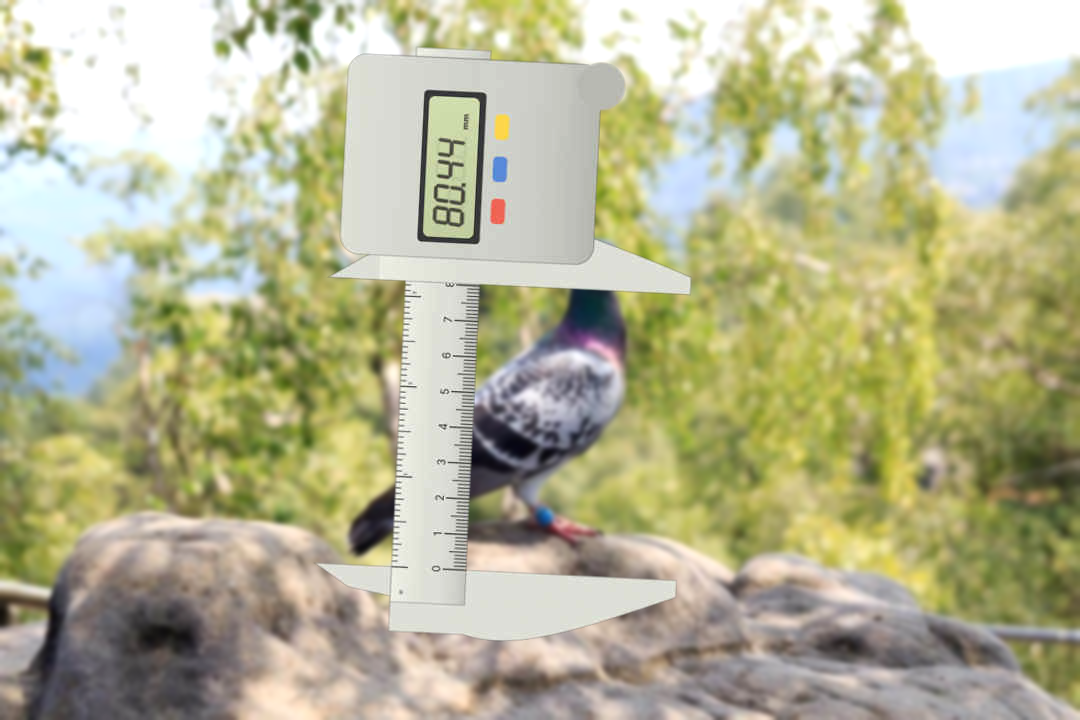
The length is 80.44 mm
